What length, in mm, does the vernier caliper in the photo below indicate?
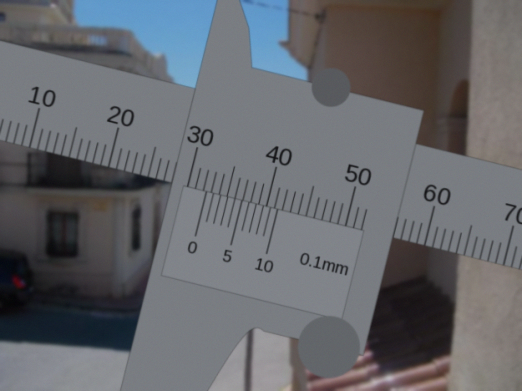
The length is 32.4 mm
